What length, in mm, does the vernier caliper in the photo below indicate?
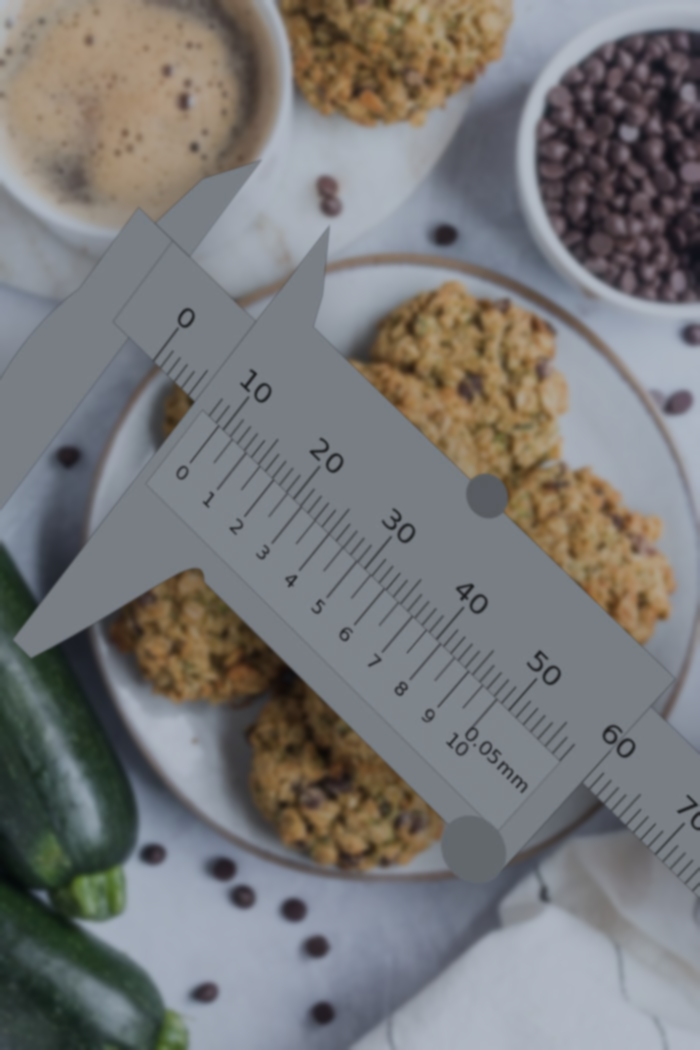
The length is 9.4 mm
